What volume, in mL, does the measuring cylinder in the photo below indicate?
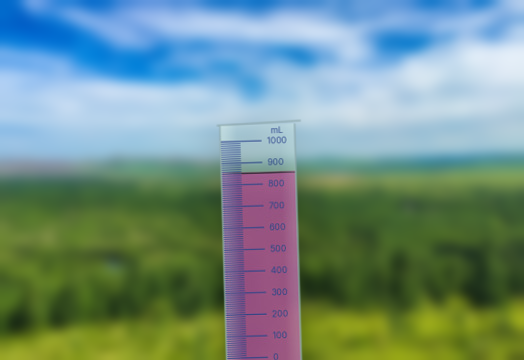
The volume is 850 mL
